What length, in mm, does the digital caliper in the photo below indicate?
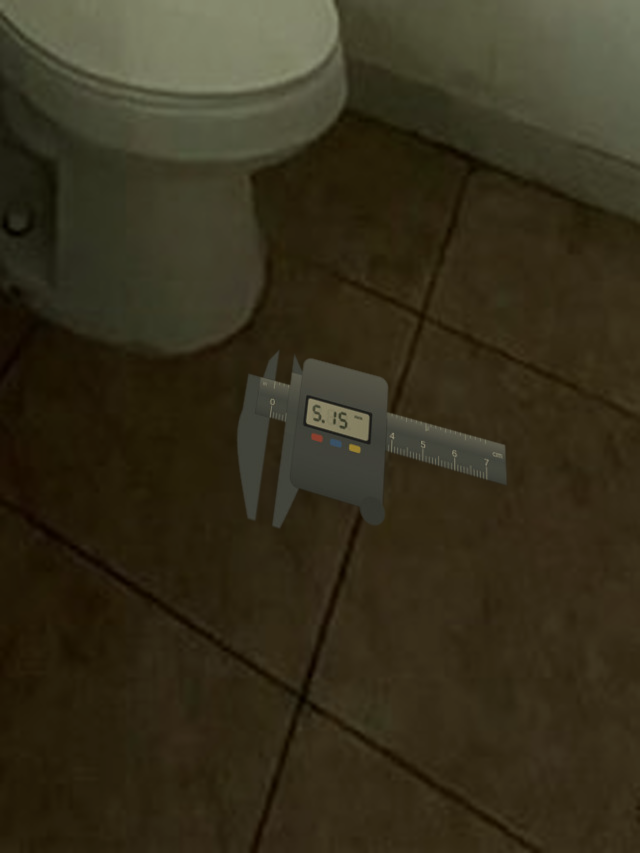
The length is 5.15 mm
